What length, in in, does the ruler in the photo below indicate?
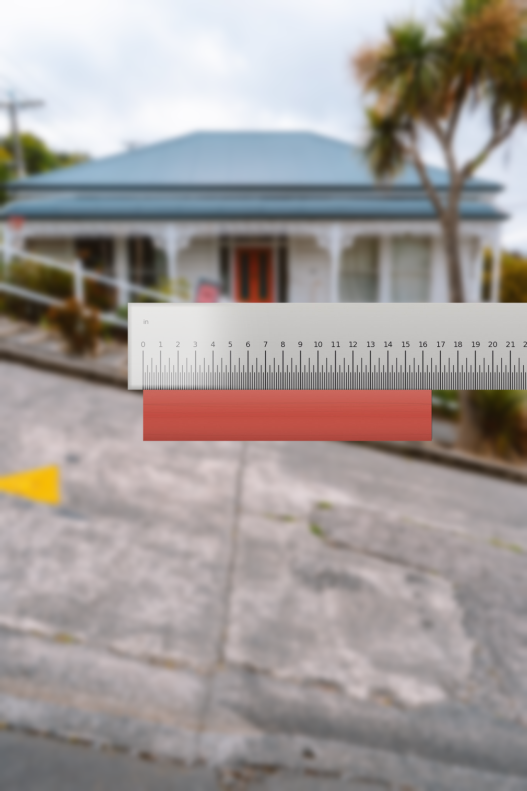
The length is 16.5 in
